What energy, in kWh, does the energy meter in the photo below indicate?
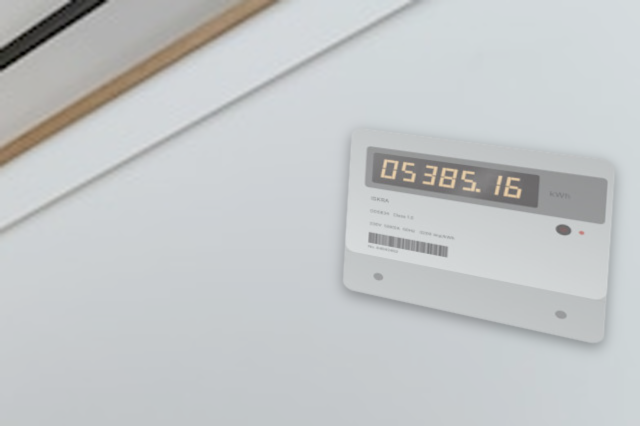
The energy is 5385.16 kWh
